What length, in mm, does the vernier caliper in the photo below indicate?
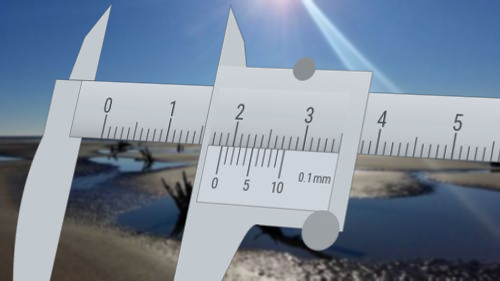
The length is 18.4 mm
